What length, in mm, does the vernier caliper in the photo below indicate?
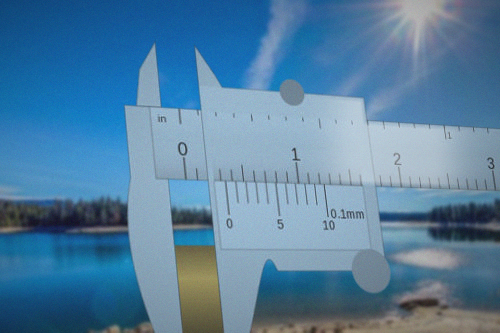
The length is 3.4 mm
